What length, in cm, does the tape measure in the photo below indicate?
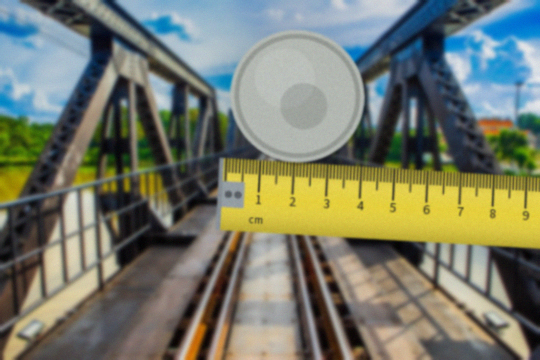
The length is 4 cm
